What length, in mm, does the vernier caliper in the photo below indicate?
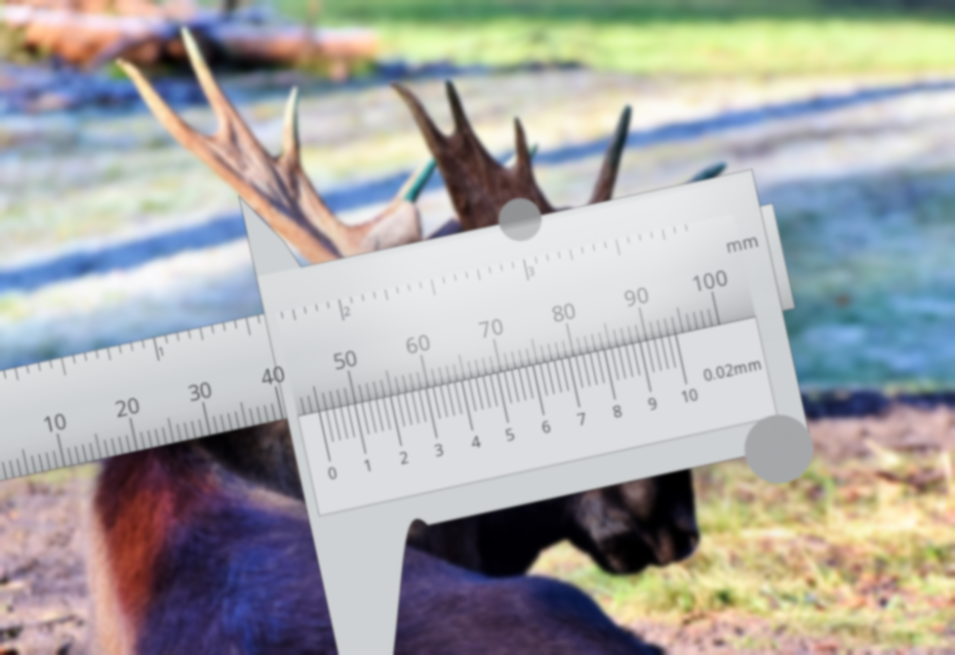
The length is 45.0 mm
